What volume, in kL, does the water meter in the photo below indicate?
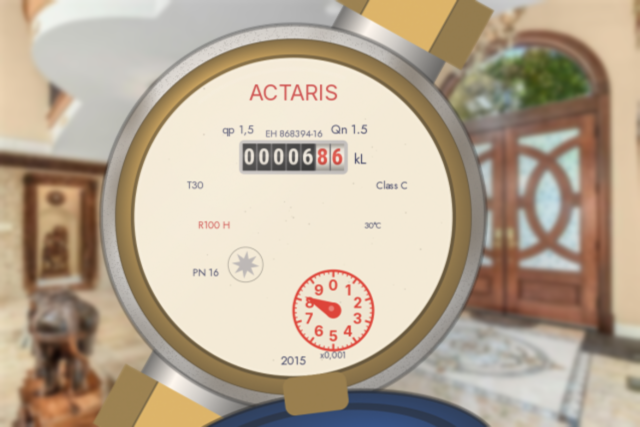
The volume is 6.868 kL
